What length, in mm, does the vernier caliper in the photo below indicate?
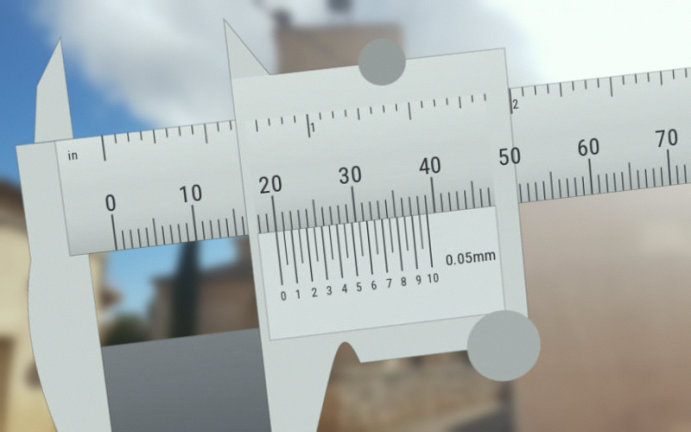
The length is 20.0 mm
